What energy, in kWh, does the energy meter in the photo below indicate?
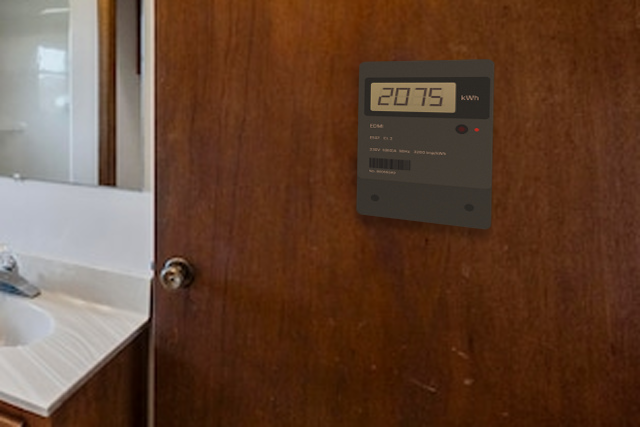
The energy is 2075 kWh
